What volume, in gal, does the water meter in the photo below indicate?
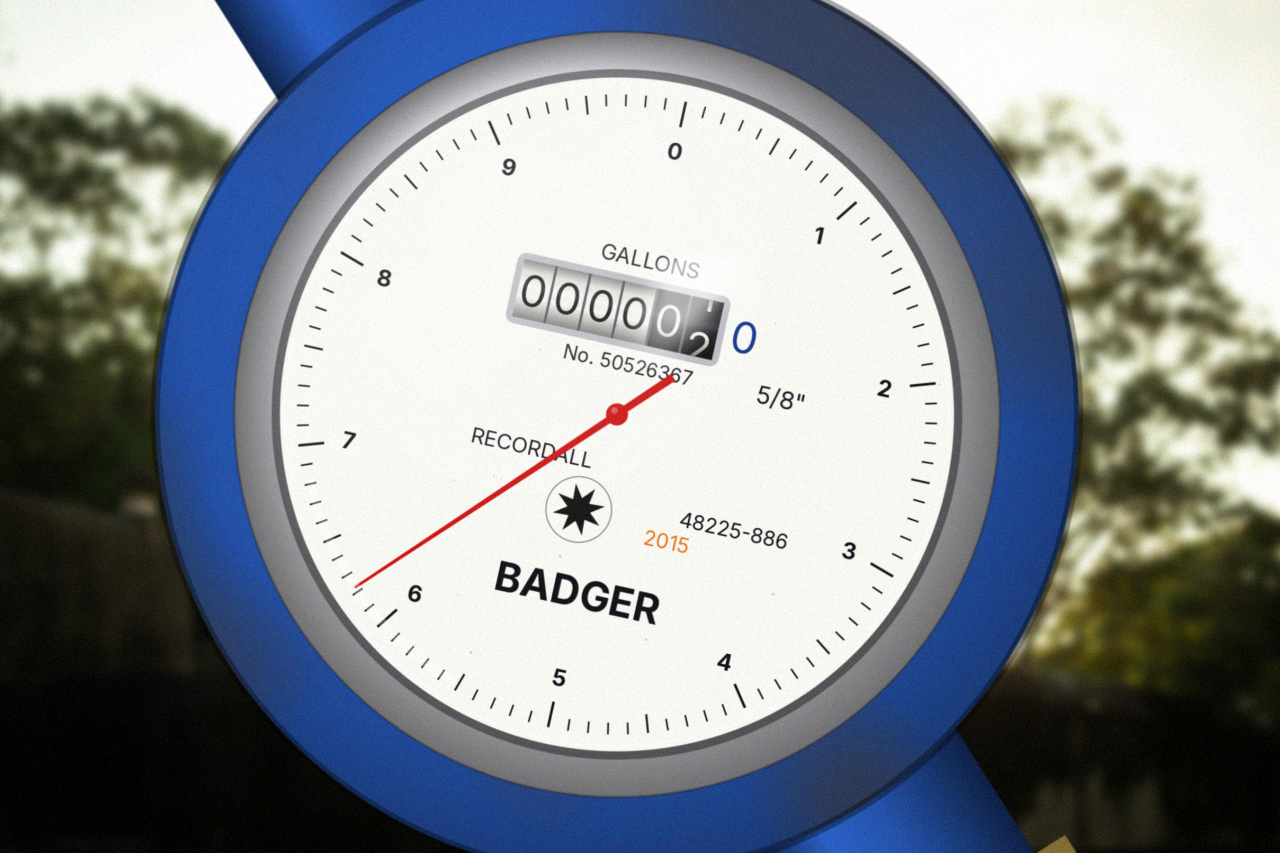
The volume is 16.2 gal
